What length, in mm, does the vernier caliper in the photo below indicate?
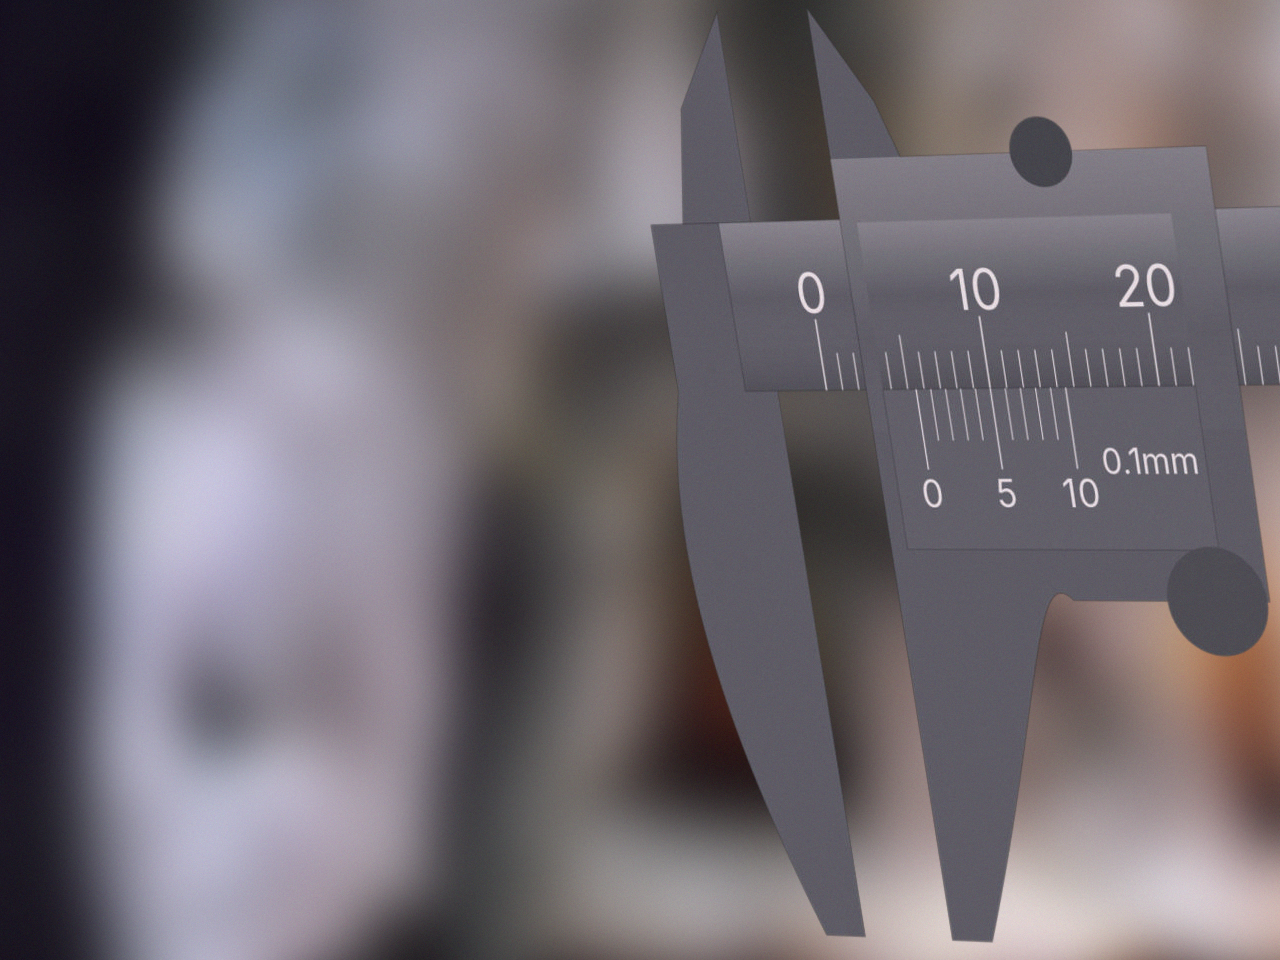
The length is 5.5 mm
